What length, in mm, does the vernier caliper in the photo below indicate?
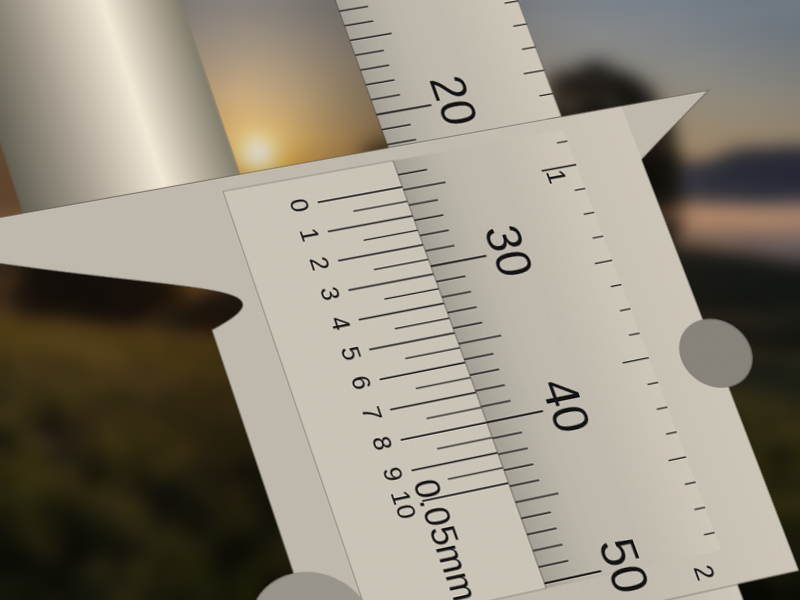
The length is 24.8 mm
